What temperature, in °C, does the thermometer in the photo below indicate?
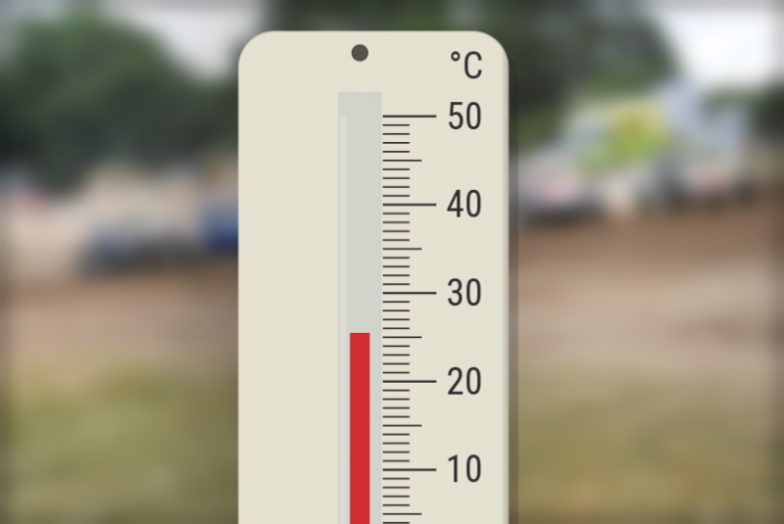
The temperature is 25.5 °C
